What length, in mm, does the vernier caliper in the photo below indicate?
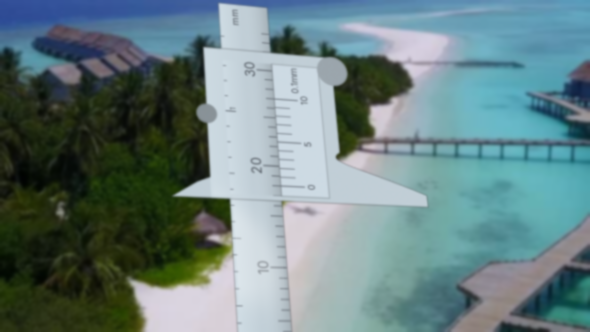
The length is 18.0 mm
